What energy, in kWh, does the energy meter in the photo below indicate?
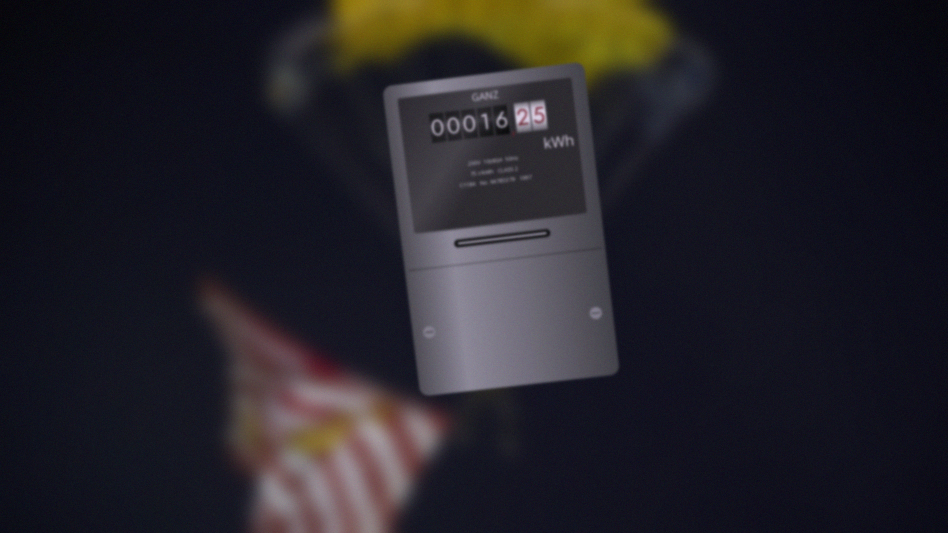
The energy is 16.25 kWh
